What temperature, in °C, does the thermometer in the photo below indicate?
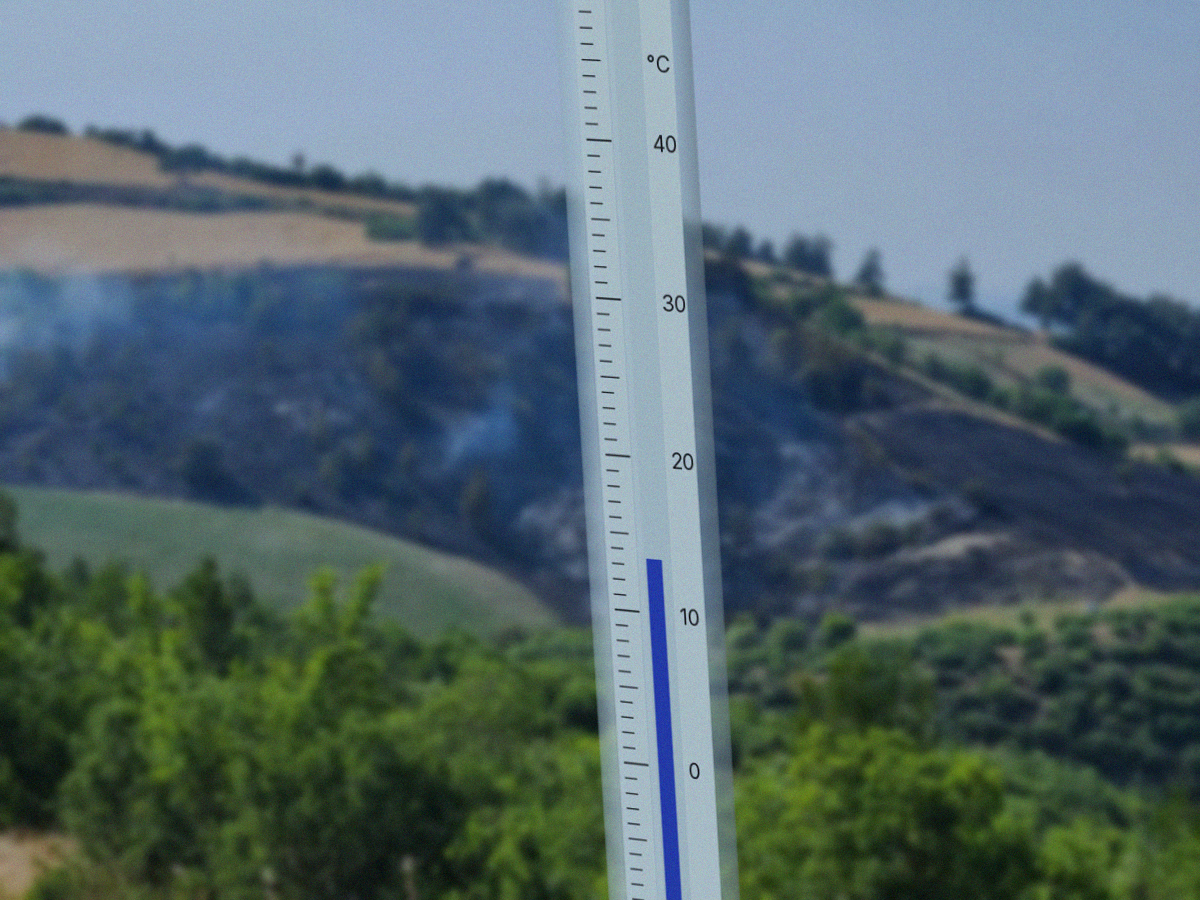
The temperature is 13.5 °C
